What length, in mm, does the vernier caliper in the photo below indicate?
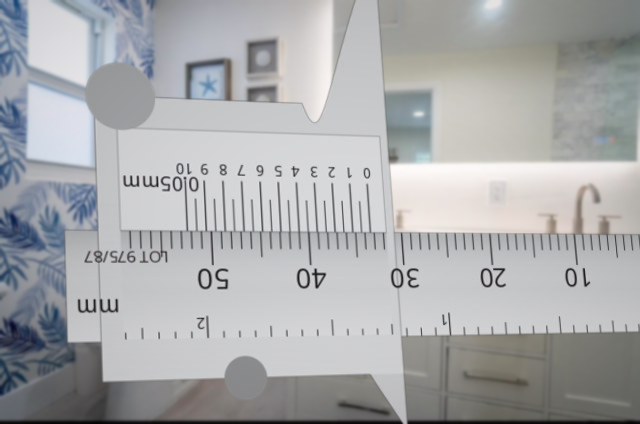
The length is 33.4 mm
